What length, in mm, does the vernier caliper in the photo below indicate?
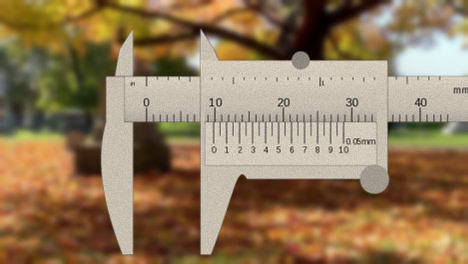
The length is 9.8 mm
